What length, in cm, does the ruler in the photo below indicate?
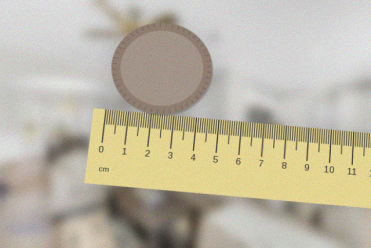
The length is 4.5 cm
